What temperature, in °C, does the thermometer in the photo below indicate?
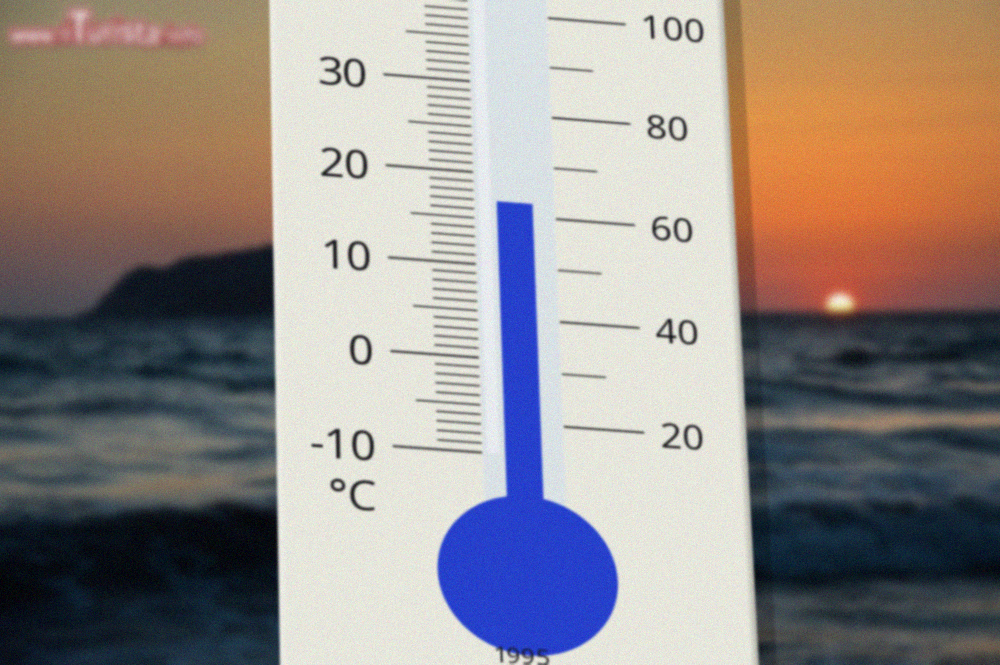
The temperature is 17 °C
